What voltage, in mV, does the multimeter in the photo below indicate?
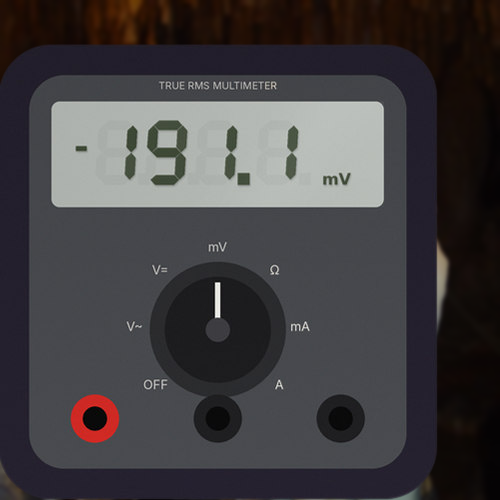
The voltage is -191.1 mV
